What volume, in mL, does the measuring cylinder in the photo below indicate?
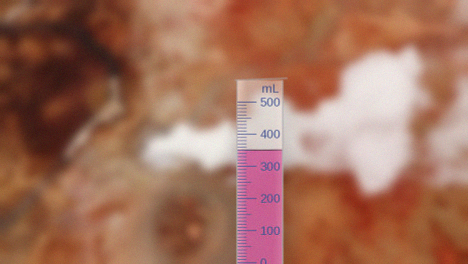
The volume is 350 mL
